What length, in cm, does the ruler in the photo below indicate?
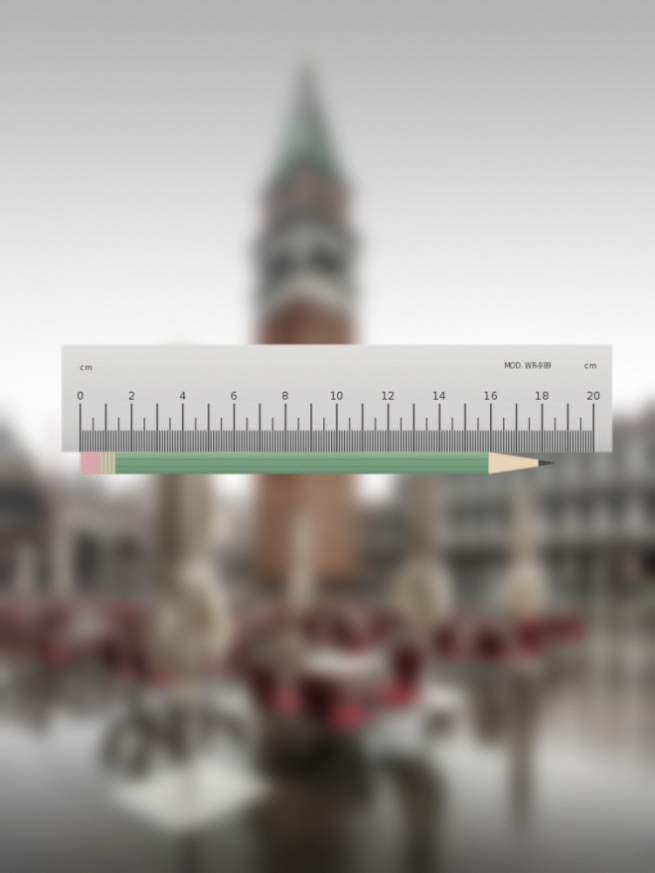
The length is 18.5 cm
